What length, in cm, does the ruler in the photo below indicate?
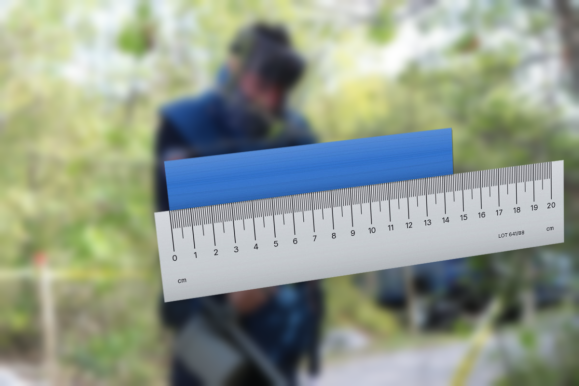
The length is 14.5 cm
